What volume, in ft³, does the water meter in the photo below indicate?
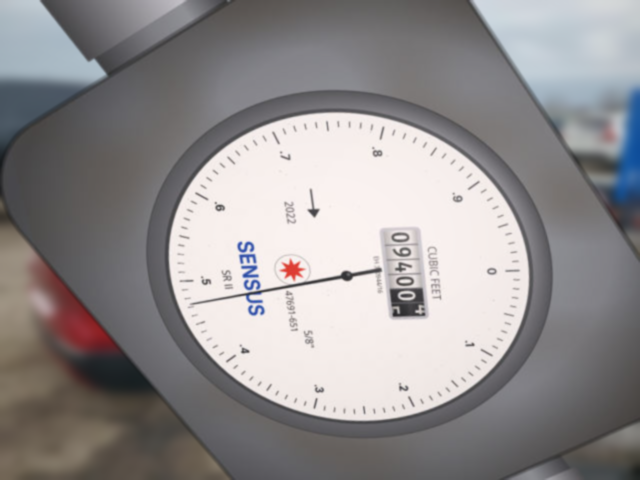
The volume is 94004.47 ft³
